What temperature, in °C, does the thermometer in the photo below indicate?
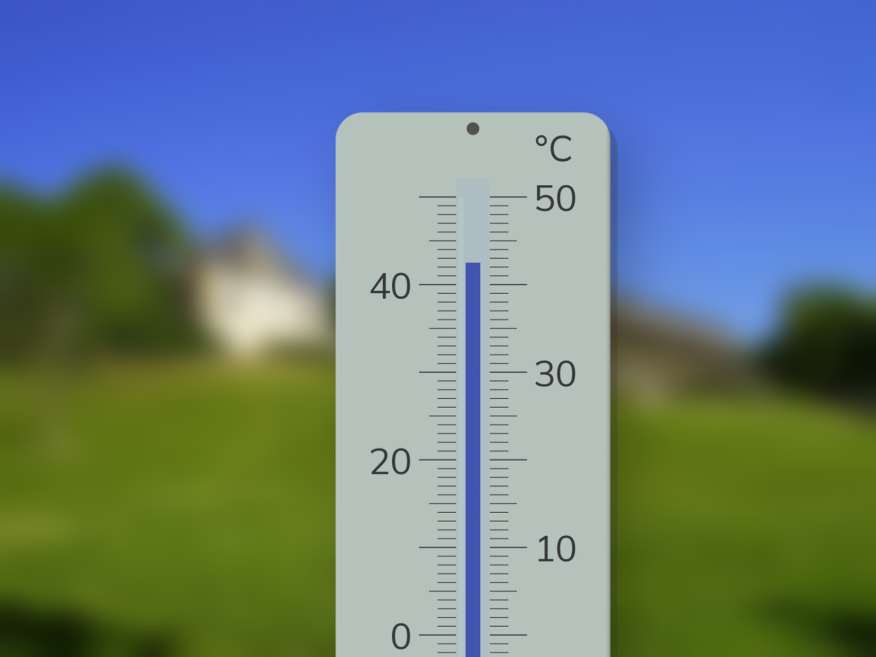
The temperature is 42.5 °C
